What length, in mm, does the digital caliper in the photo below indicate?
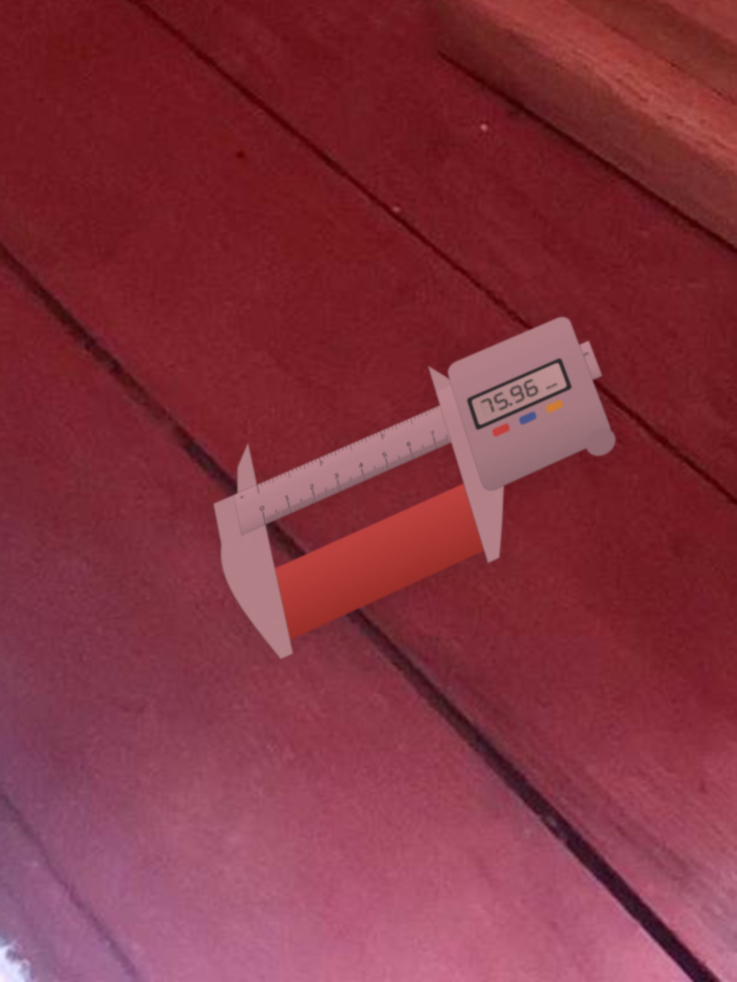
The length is 75.96 mm
